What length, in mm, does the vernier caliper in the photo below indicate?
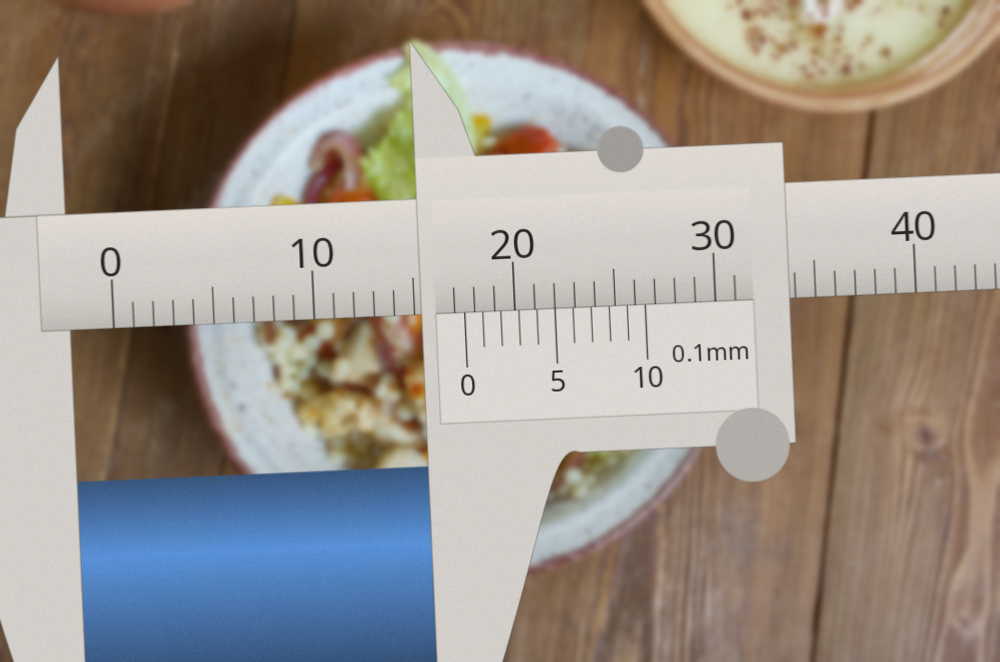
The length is 17.5 mm
